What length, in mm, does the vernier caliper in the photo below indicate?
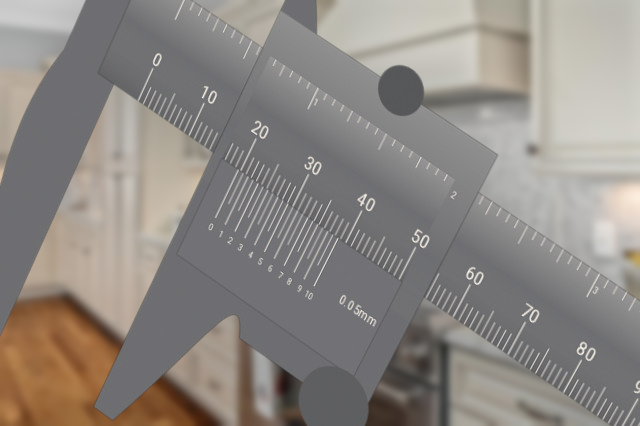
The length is 19.6 mm
